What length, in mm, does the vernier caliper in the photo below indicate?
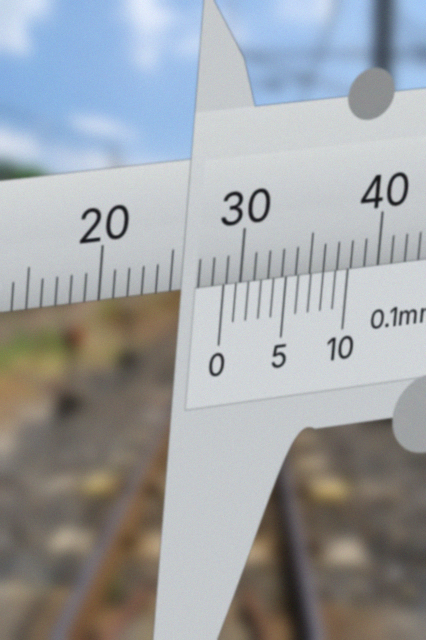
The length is 28.8 mm
